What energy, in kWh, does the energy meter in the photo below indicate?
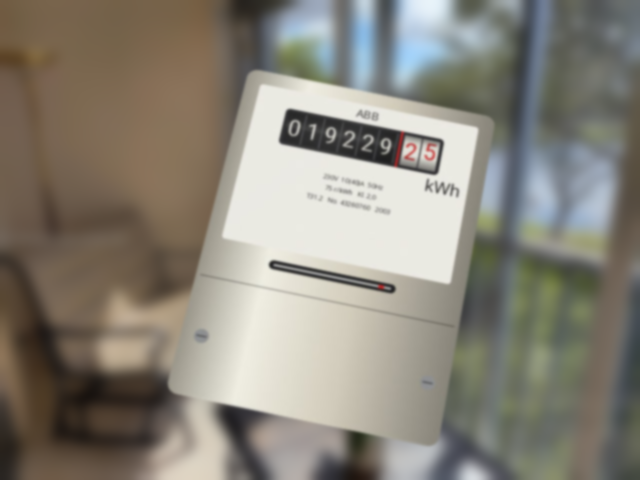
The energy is 19229.25 kWh
